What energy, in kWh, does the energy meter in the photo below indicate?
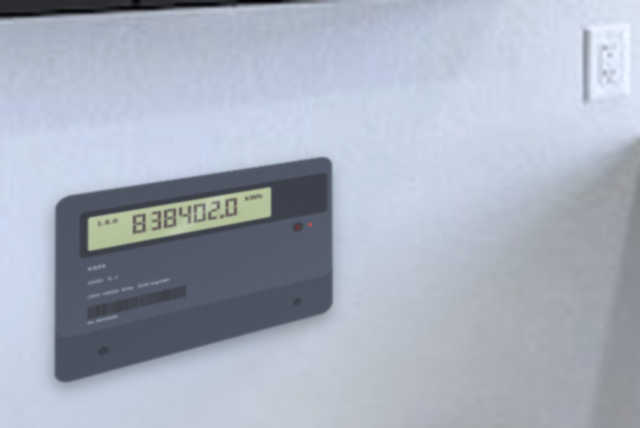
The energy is 838402.0 kWh
